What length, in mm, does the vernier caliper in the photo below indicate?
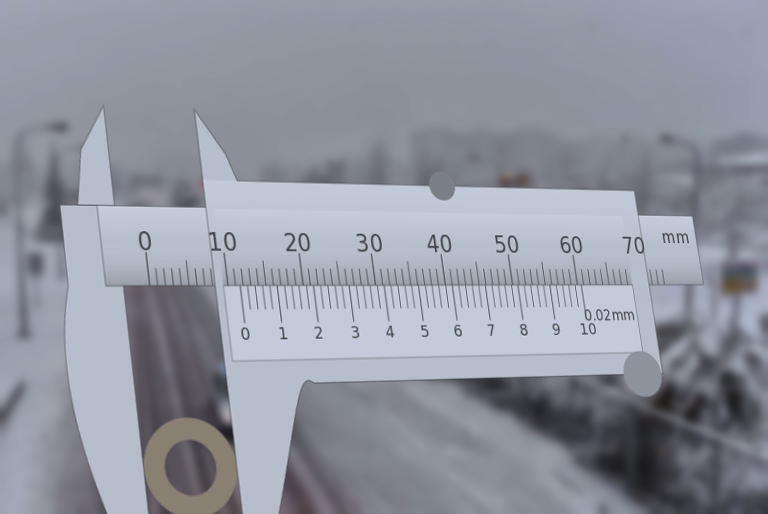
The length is 11.6 mm
